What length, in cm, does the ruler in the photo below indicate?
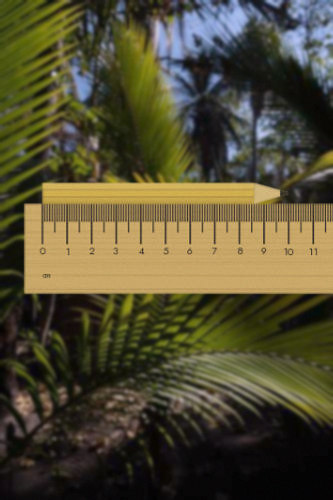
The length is 10 cm
